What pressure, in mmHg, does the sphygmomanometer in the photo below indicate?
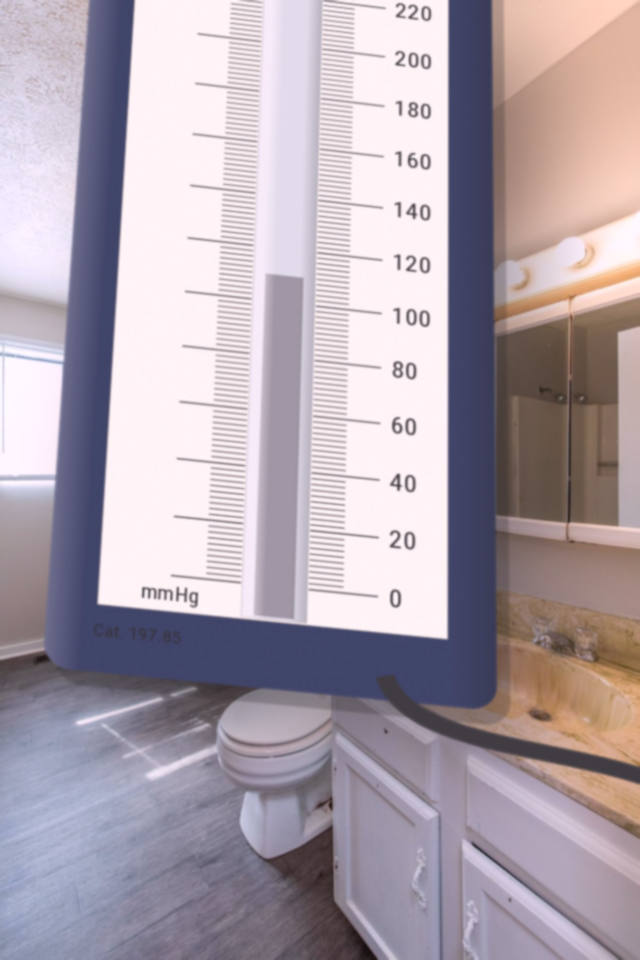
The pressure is 110 mmHg
